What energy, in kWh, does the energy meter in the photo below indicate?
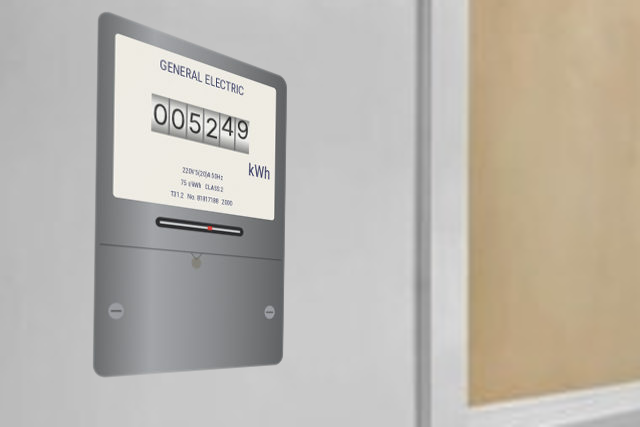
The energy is 5249 kWh
